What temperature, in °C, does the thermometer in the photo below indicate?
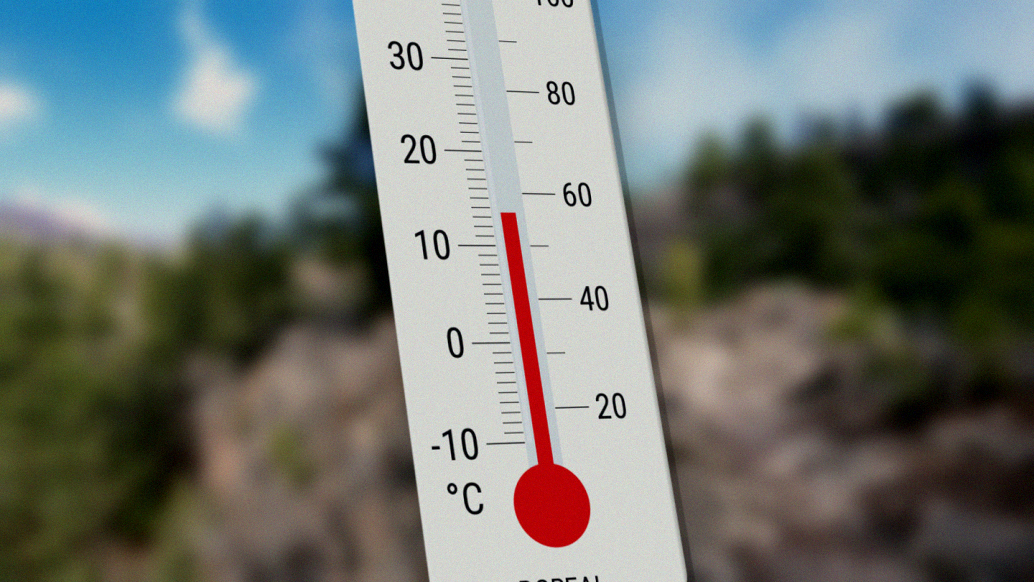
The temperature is 13.5 °C
